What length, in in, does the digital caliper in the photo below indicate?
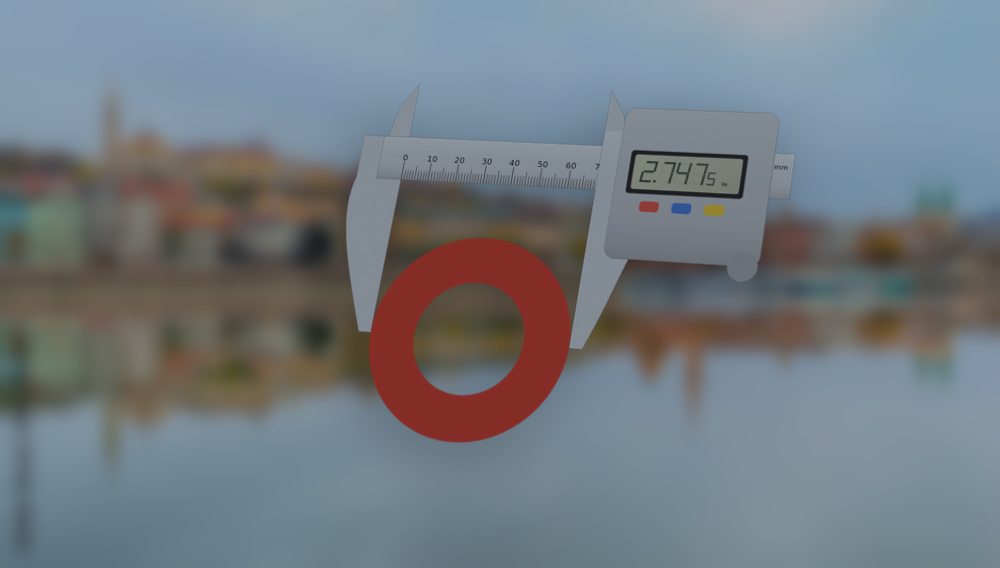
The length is 2.7475 in
